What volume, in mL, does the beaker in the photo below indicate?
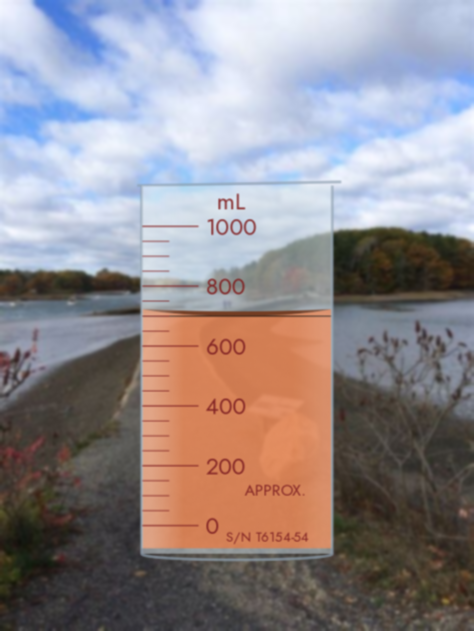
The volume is 700 mL
